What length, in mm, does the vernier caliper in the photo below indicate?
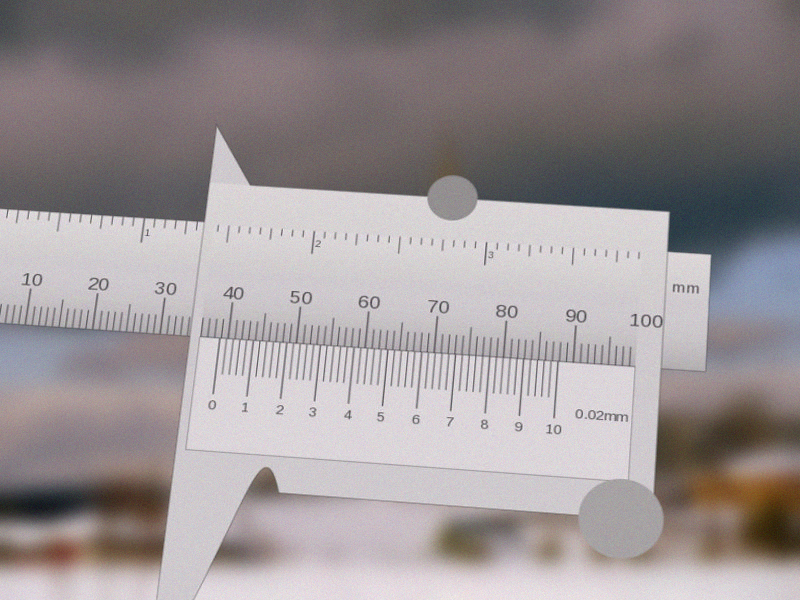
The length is 38.8 mm
